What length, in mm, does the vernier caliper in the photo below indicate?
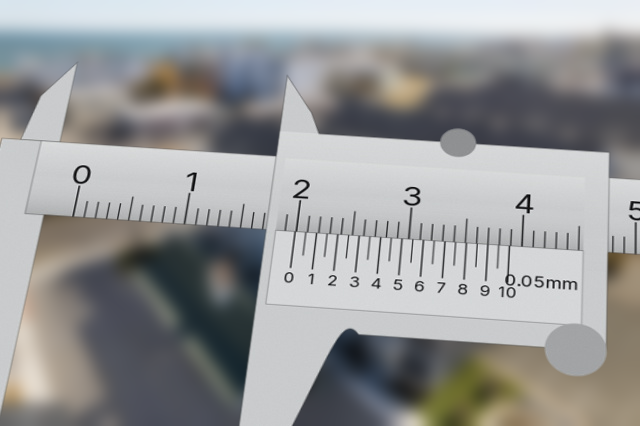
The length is 19.9 mm
